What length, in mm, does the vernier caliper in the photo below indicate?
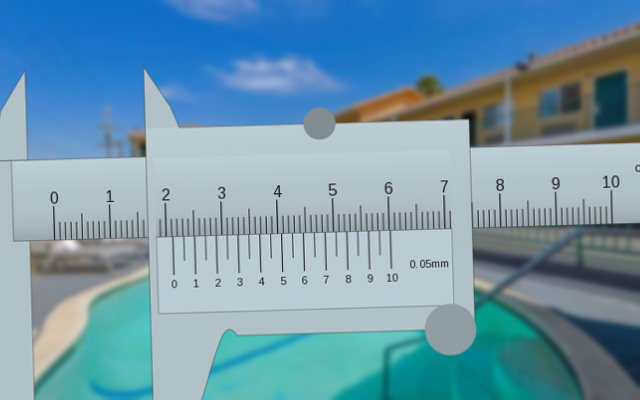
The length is 21.2 mm
